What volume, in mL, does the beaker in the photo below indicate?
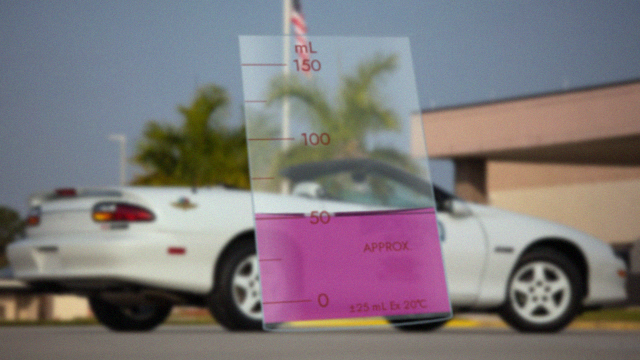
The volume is 50 mL
